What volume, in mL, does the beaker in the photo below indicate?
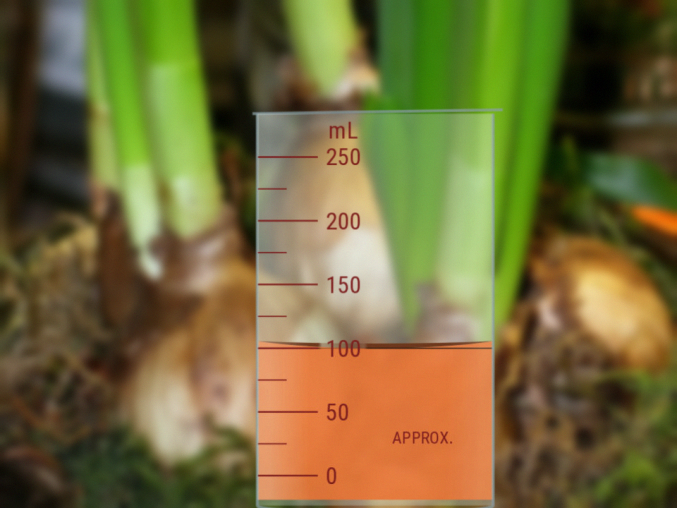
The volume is 100 mL
